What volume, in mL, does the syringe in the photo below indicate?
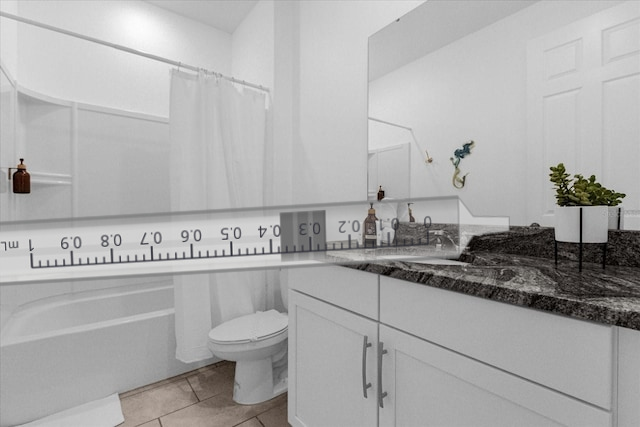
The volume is 0.26 mL
